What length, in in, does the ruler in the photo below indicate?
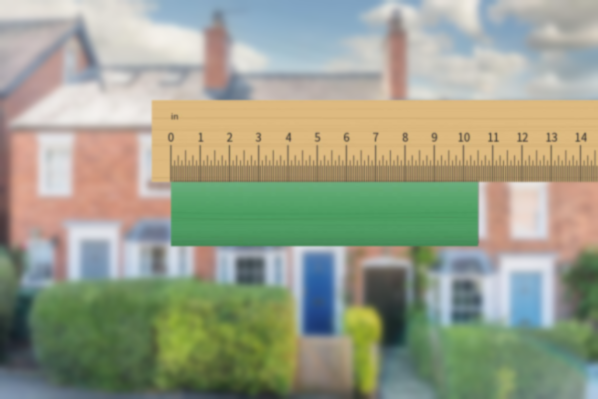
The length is 10.5 in
